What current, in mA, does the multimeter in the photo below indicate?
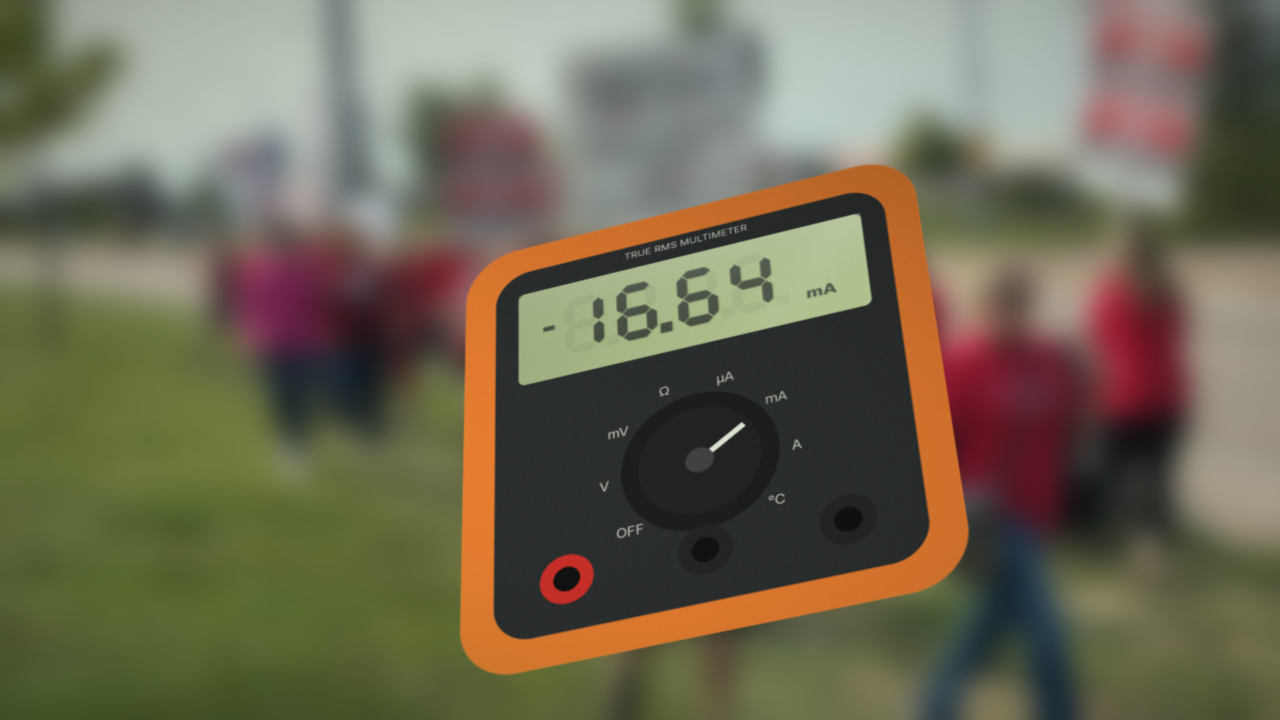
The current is -16.64 mA
